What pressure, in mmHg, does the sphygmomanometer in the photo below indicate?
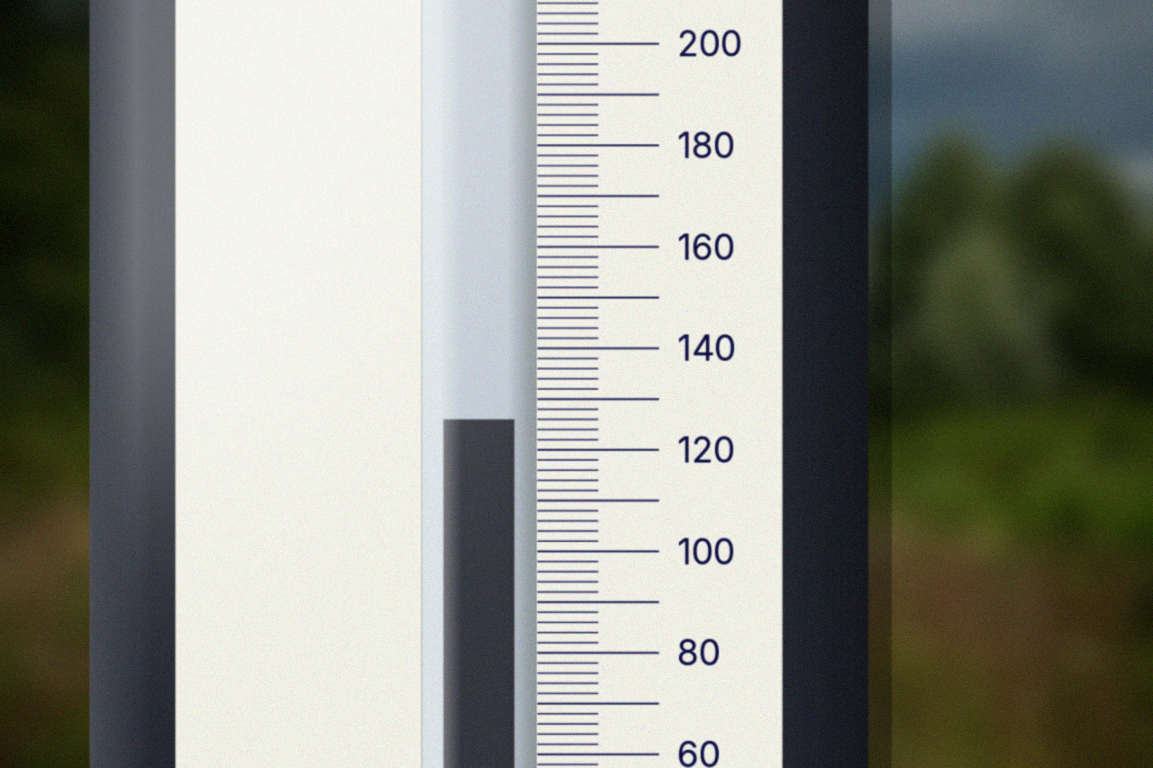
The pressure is 126 mmHg
